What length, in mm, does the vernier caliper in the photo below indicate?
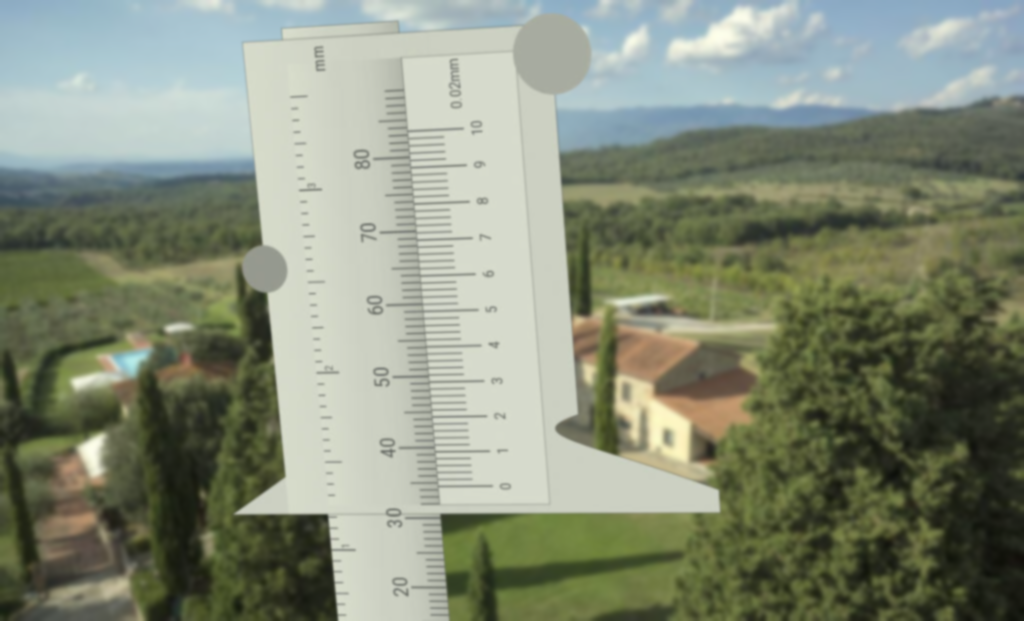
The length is 34.5 mm
